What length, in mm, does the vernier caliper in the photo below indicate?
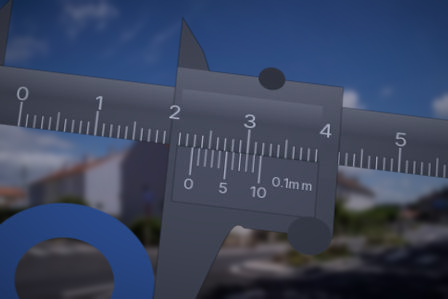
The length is 22.8 mm
